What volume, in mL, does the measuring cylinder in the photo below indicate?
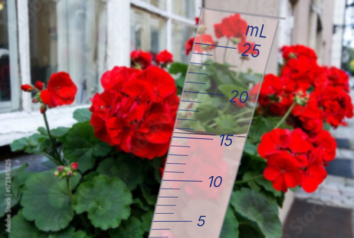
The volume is 15.5 mL
